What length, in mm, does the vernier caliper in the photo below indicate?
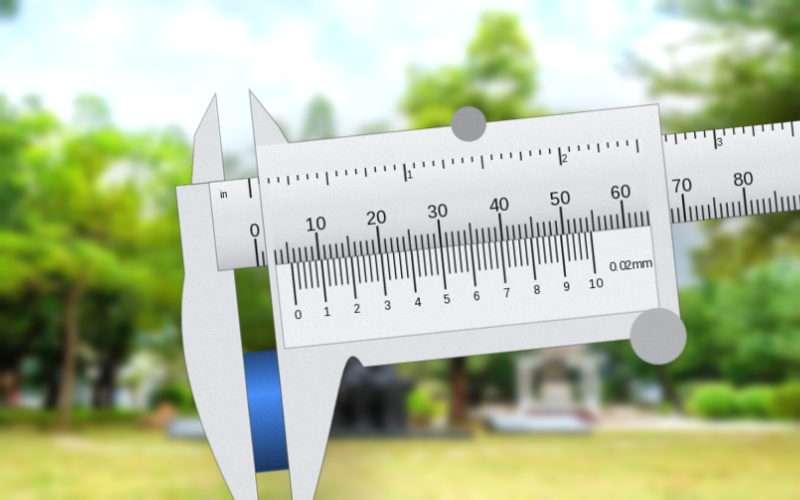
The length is 5.5 mm
